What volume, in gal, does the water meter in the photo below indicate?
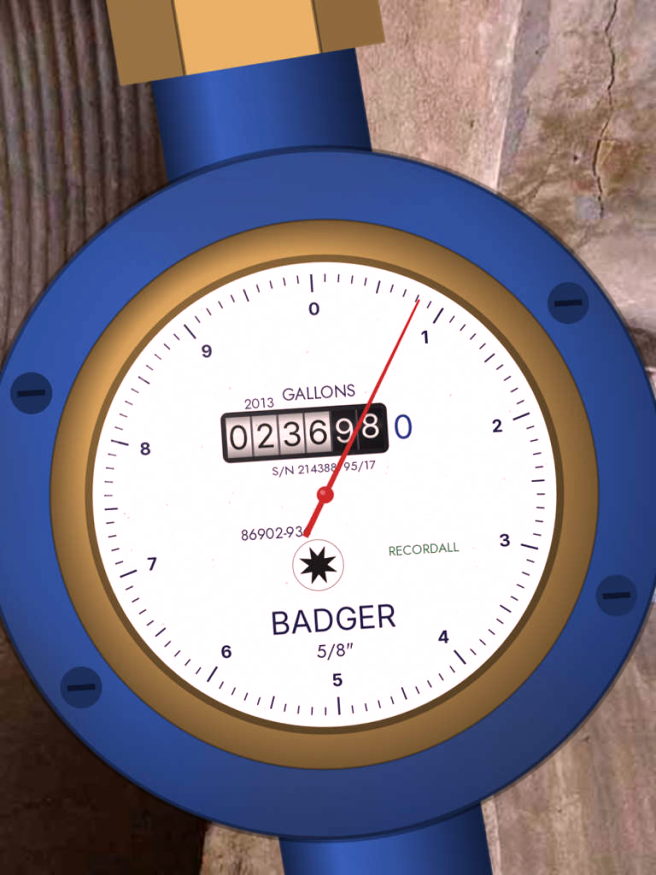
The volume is 236980.8 gal
